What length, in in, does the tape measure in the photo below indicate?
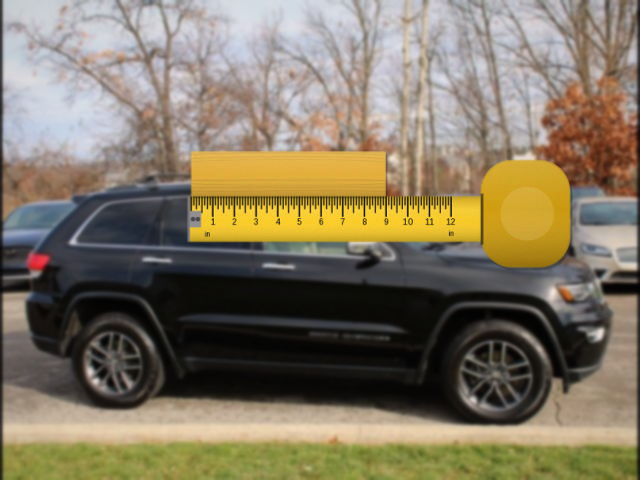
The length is 9 in
